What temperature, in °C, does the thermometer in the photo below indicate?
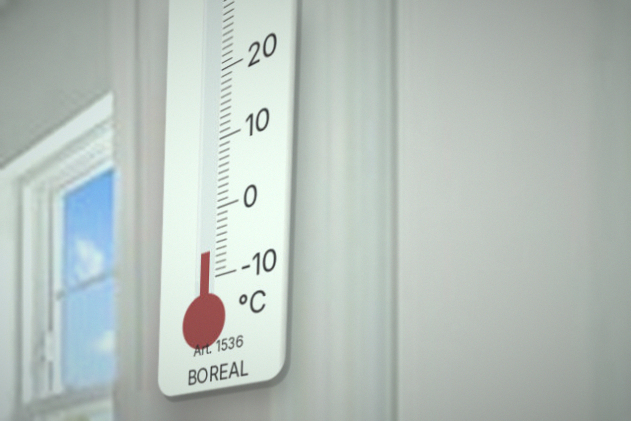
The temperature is -6 °C
